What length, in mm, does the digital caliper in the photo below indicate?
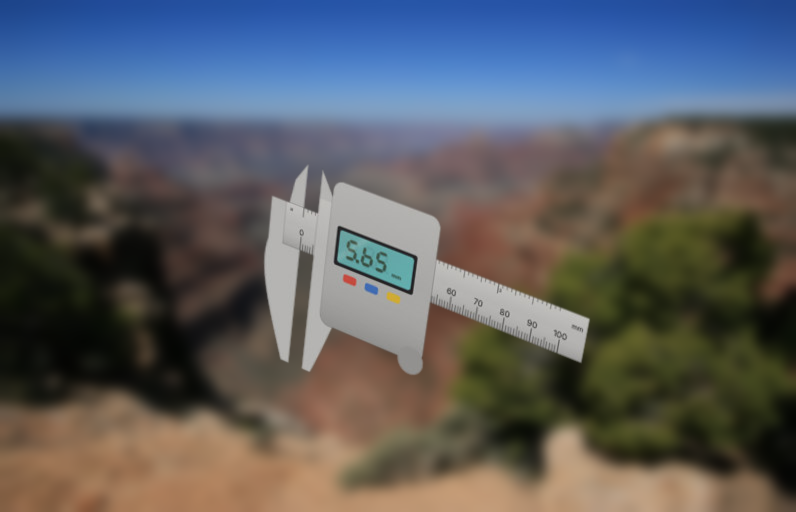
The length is 5.65 mm
